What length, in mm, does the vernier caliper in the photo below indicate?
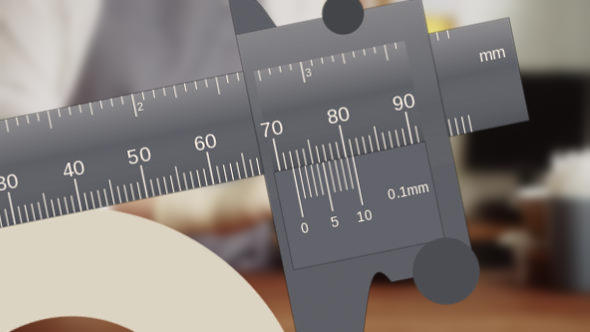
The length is 72.0 mm
